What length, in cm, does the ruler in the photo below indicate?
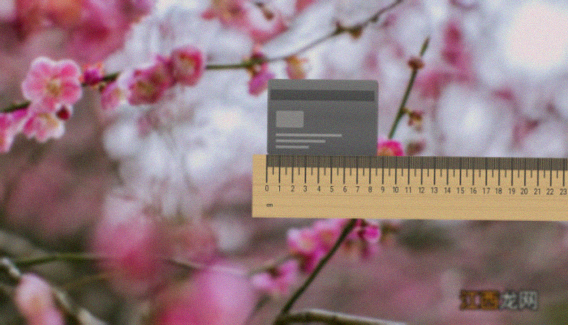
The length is 8.5 cm
